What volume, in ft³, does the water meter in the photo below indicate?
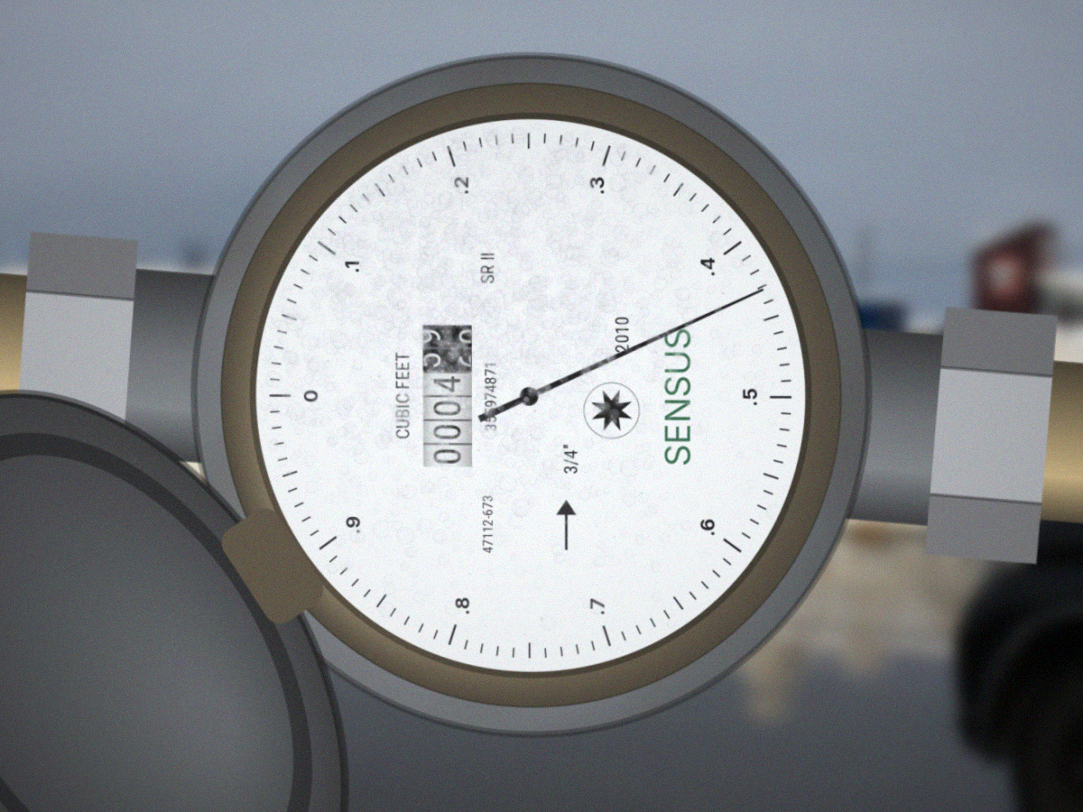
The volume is 459.43 ft³
